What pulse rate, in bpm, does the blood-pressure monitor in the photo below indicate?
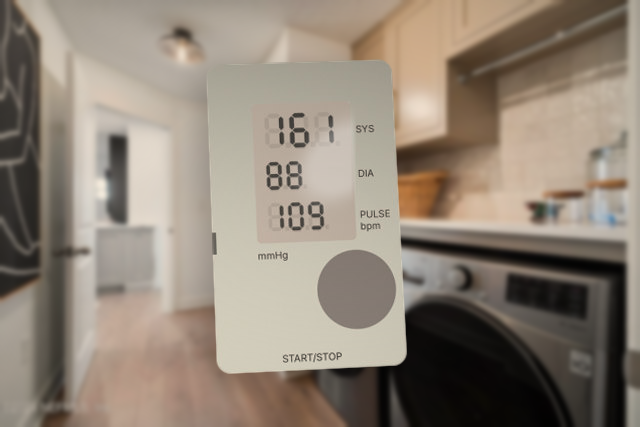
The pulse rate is 109 bpm
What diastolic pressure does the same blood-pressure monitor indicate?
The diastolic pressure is 88 mmHg
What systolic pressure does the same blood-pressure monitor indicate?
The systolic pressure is 161 mmHg
